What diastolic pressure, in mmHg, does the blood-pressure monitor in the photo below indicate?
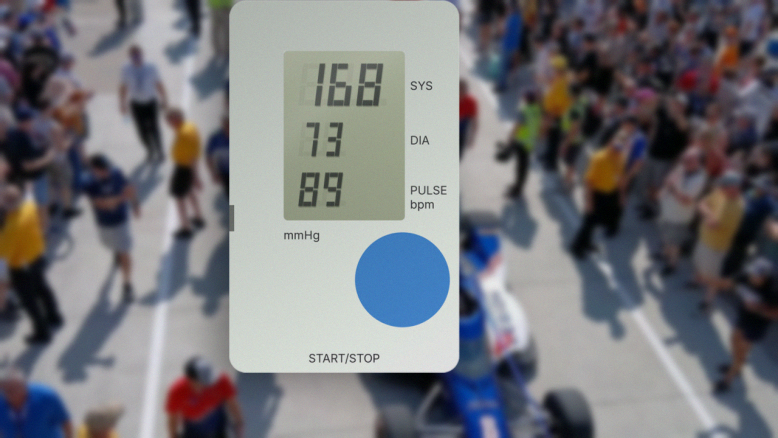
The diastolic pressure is 73 mmHg
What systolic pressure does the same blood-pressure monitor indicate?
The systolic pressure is 168 mmHg
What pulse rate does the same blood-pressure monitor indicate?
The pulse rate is 89 bpm
